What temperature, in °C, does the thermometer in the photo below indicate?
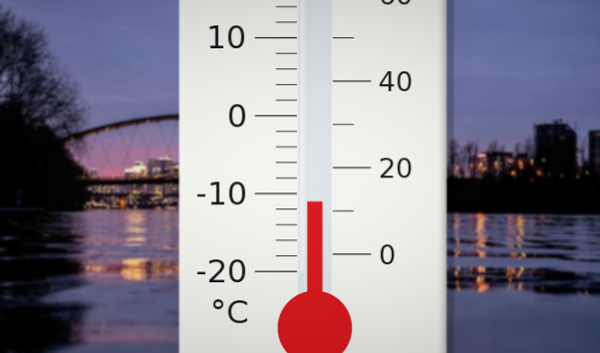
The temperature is -11 °C
